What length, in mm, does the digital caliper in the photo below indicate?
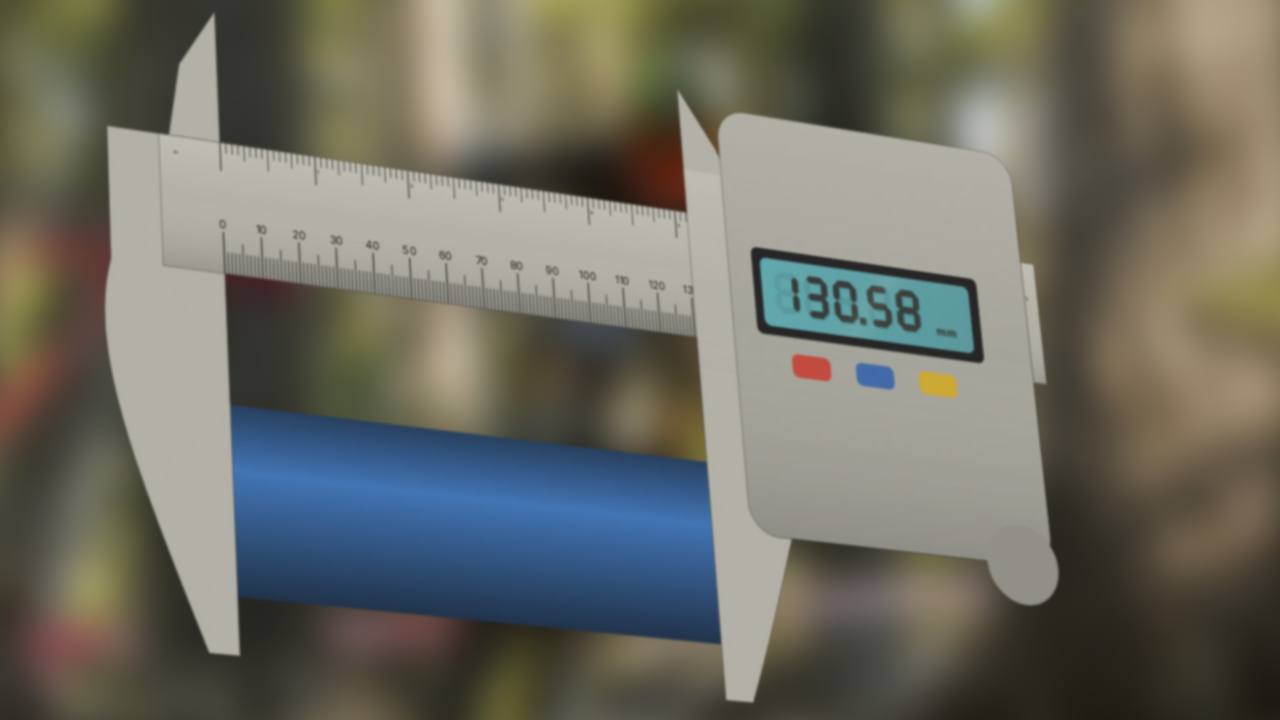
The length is 130.58 mm
